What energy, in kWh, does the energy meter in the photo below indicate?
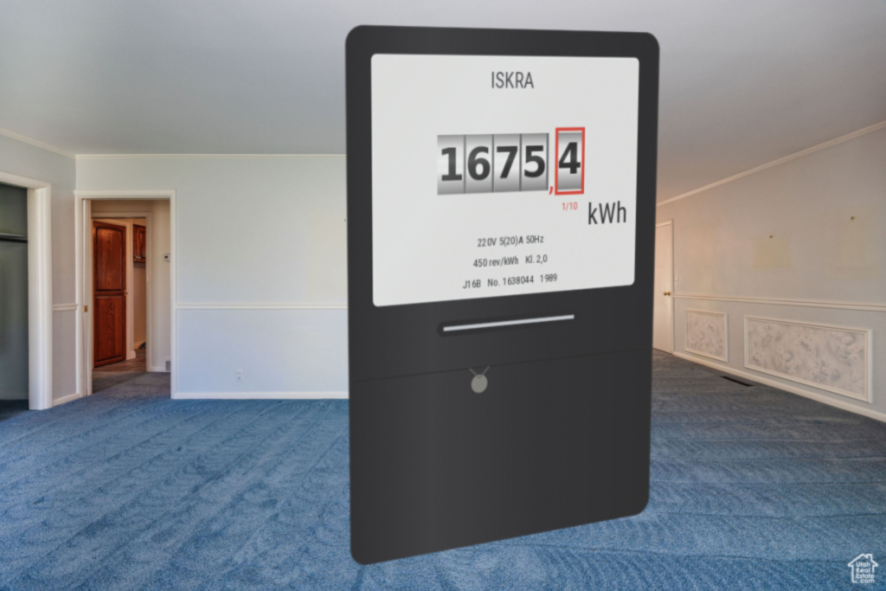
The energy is 1675.4 kWh
